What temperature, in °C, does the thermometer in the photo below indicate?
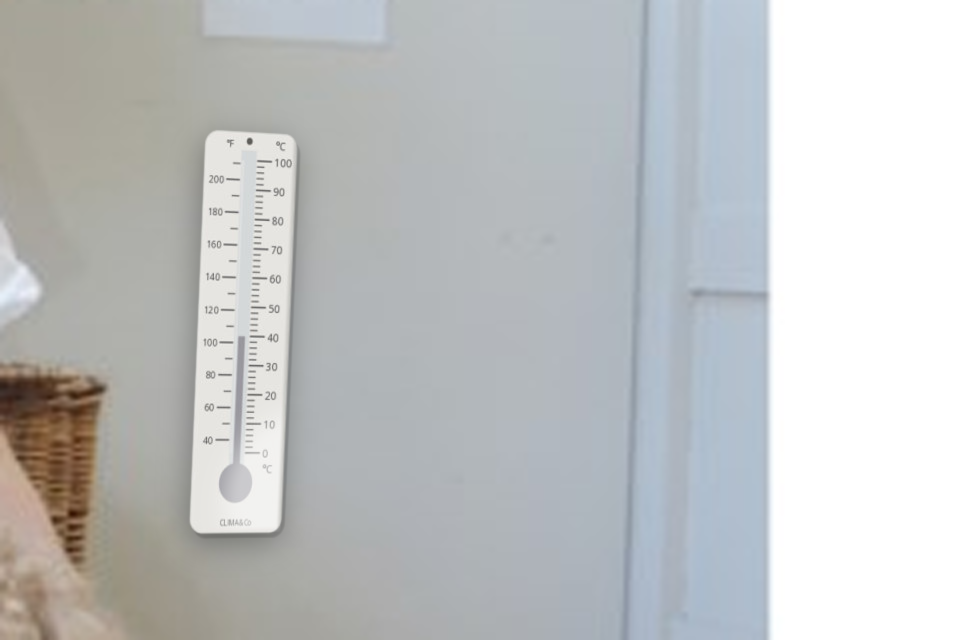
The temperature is 40 °C
